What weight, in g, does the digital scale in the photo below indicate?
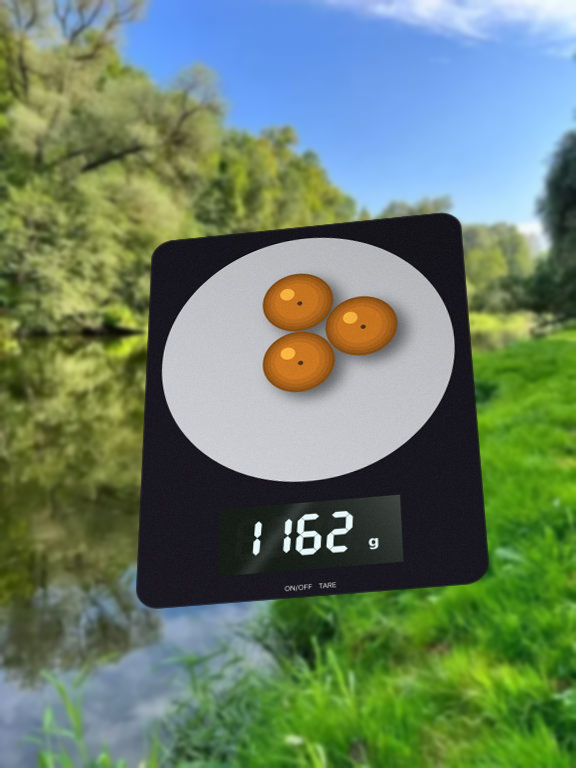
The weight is 1162 g
